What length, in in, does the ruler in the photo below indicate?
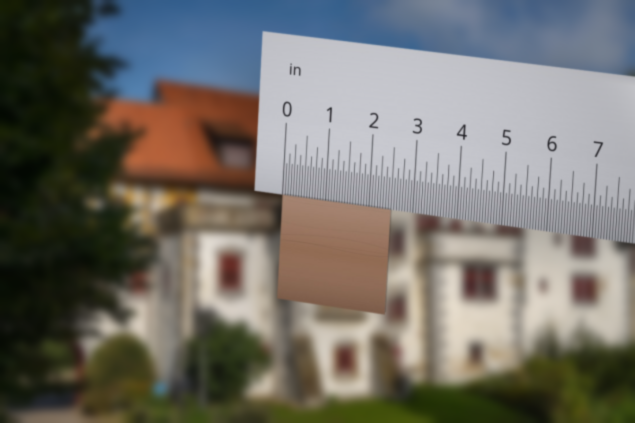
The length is 2.5 in
